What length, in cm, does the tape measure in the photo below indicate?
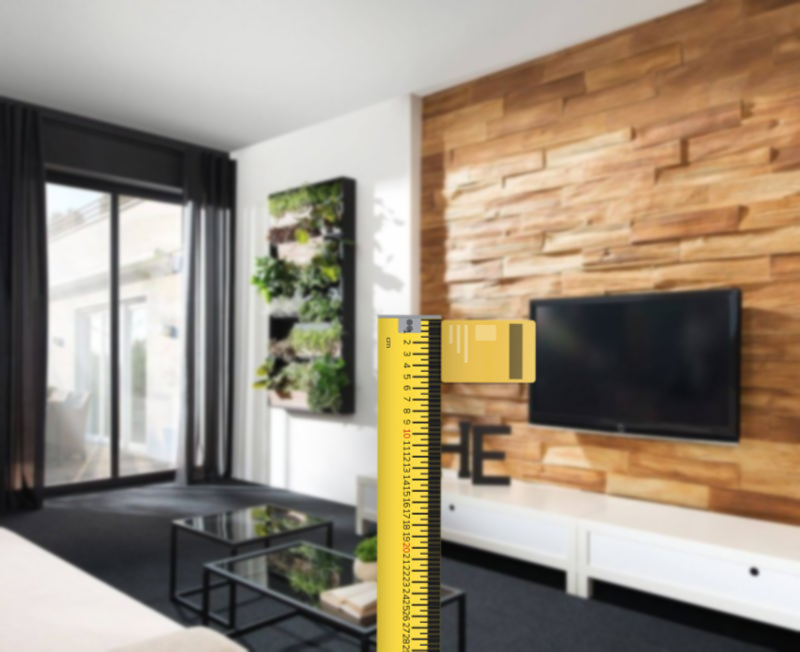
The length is 5.5 cm
